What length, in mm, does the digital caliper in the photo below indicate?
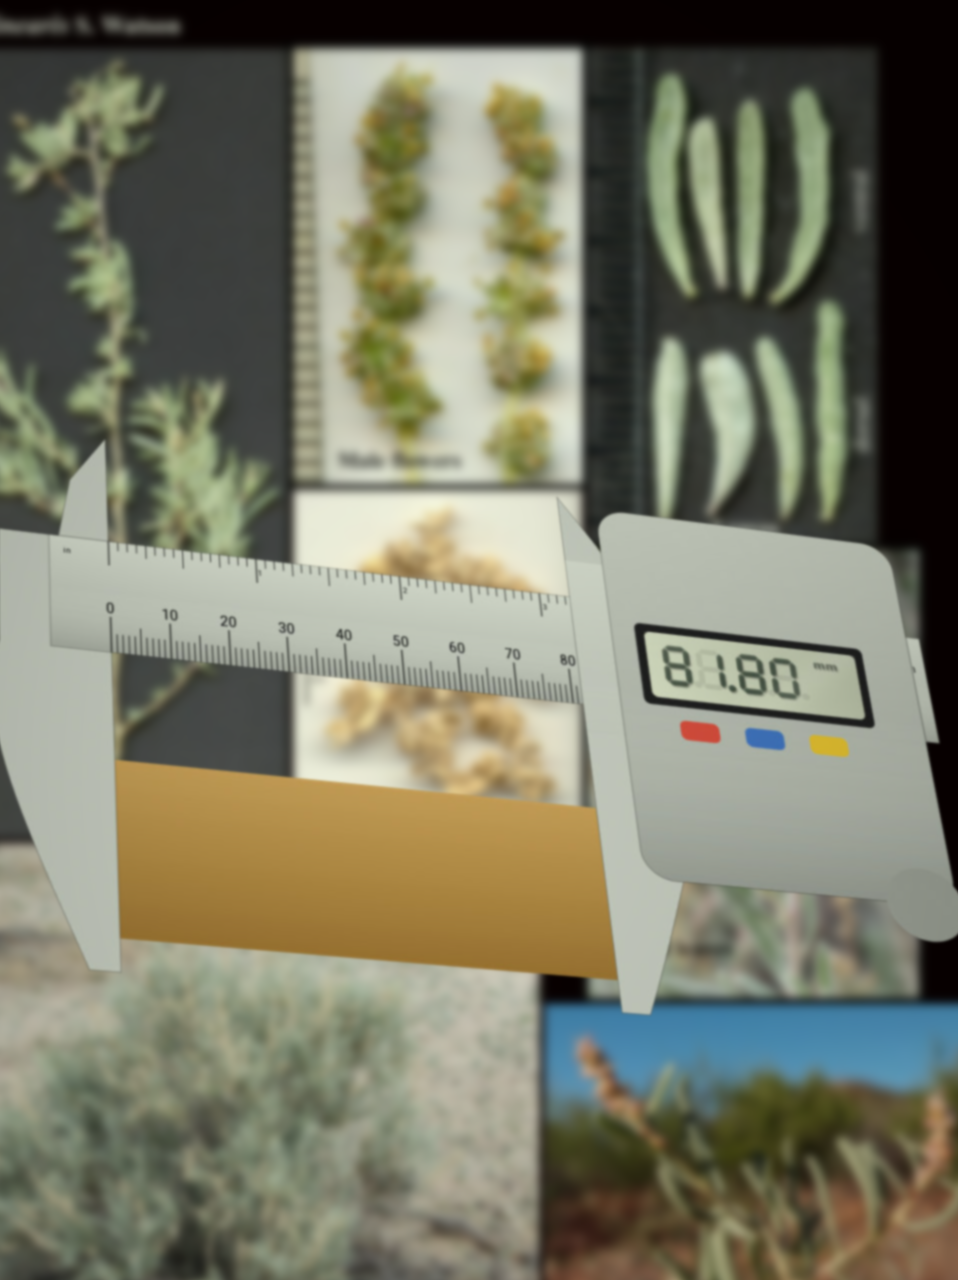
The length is 81.80 mm
